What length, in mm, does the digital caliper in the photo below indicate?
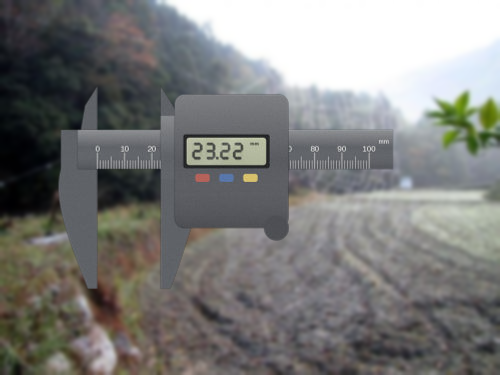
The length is 23.22 mm
